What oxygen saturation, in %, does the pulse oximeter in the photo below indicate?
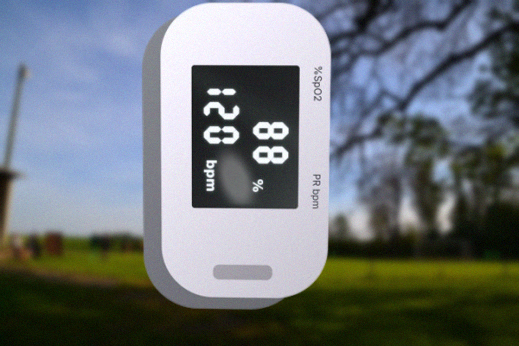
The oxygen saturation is 88 %
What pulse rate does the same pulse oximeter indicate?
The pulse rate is 120 bpm
